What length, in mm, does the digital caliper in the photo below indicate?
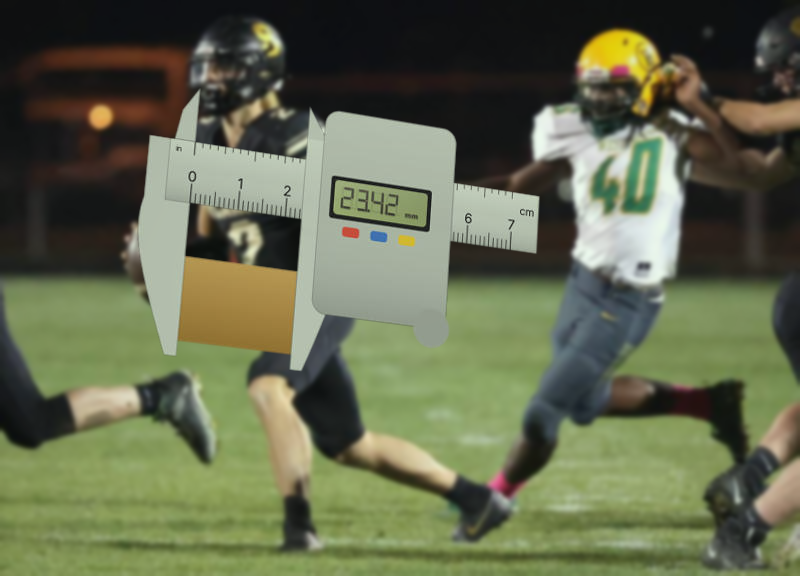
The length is 23.42 mm
